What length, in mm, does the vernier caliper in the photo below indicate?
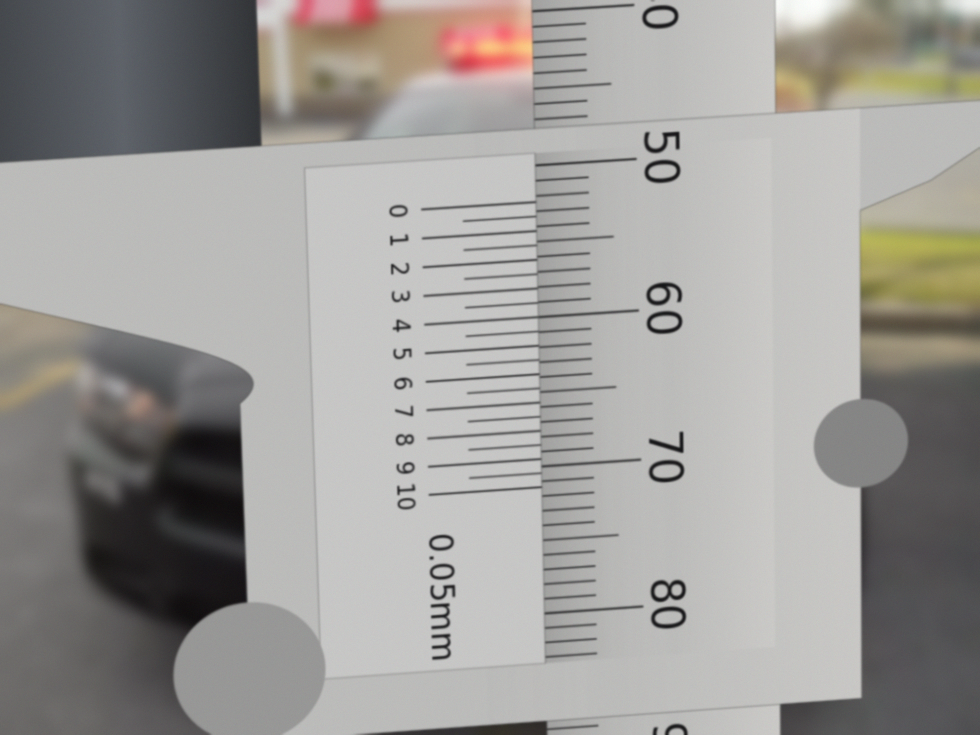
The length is 52.4 mm
